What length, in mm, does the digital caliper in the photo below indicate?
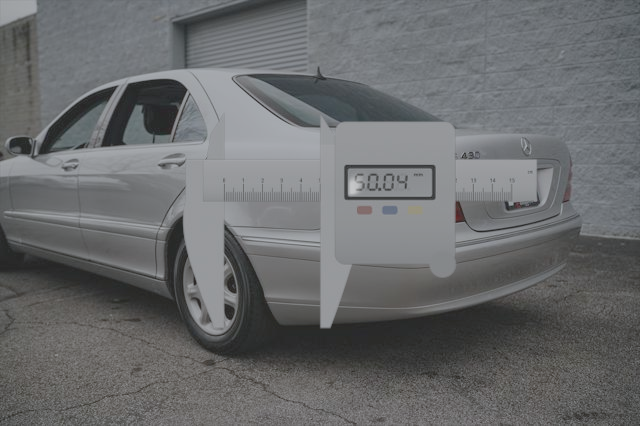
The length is 50.04 mm
